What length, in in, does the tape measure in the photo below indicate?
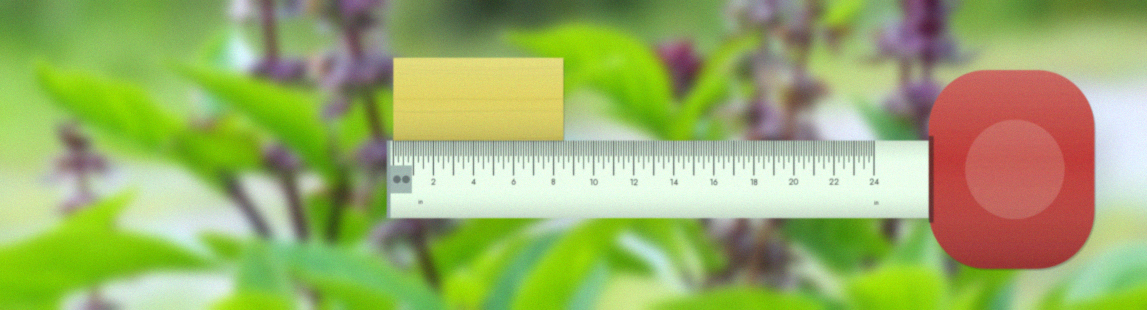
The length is 8.5 in
